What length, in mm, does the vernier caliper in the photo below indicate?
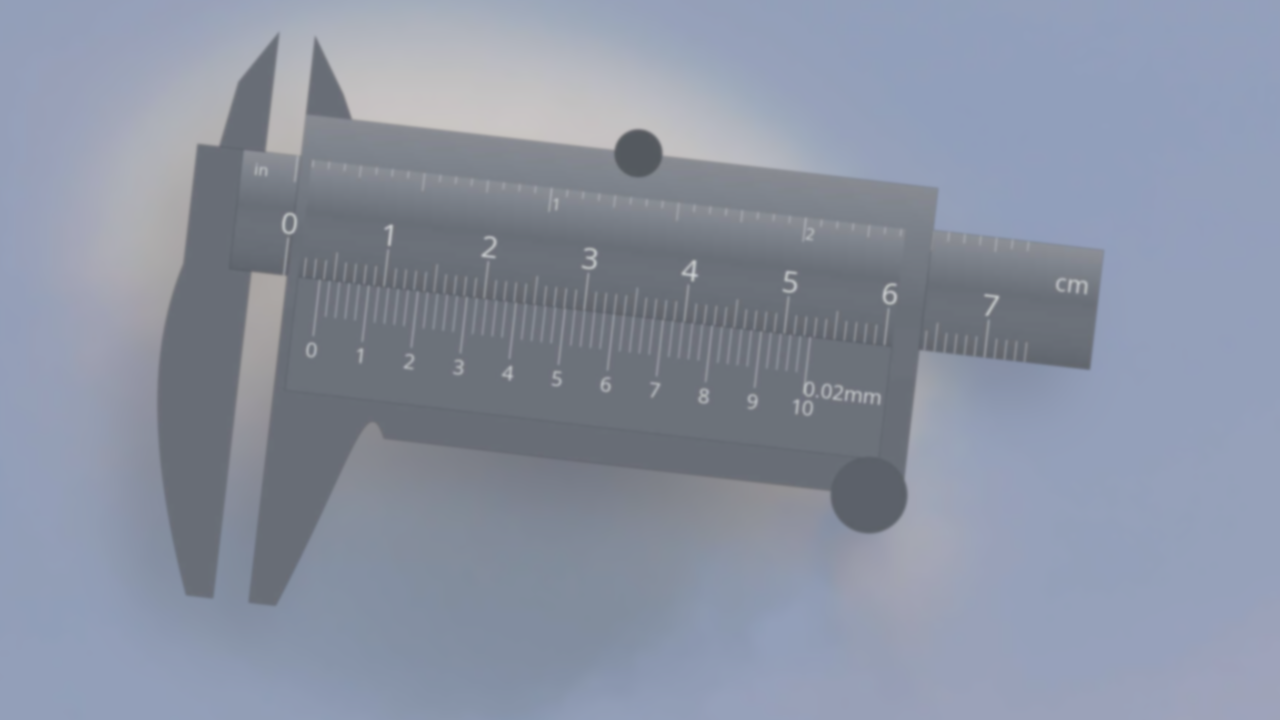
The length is 3.6 mm
